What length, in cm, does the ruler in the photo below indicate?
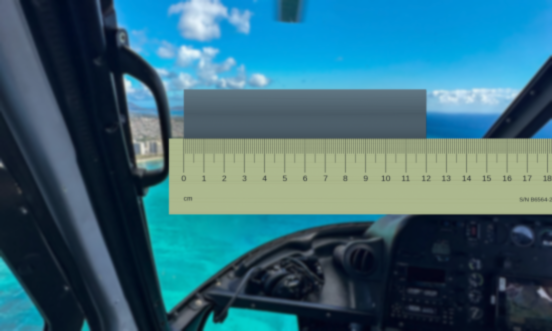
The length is 12 cm
